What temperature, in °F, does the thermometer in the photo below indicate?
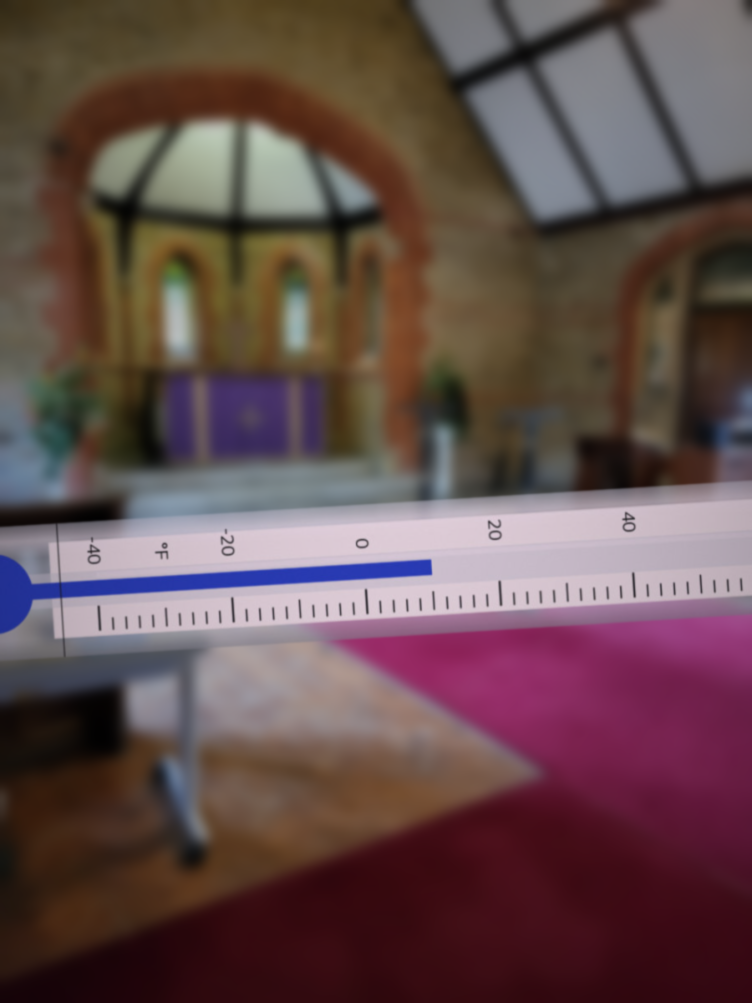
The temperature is 10 °F
